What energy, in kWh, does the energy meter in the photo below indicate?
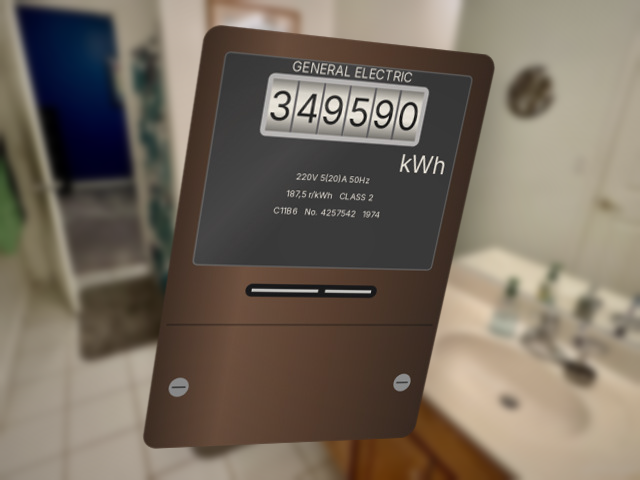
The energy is 349590 kWh
